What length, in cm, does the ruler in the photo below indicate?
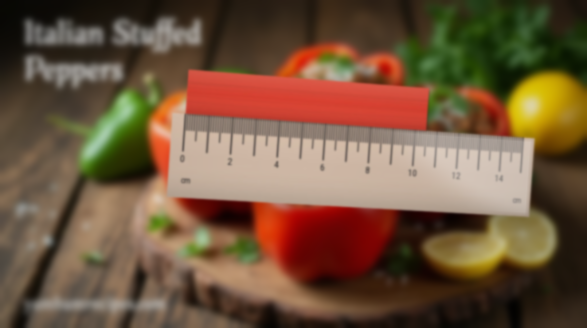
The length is 10.5 cm
